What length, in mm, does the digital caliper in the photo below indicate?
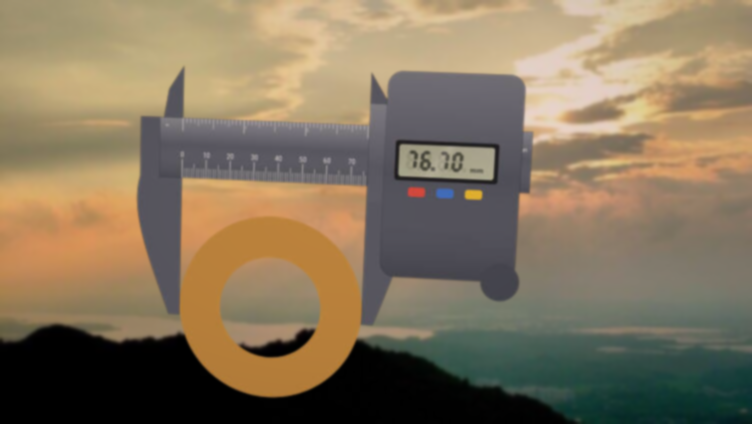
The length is 76.70 mm
